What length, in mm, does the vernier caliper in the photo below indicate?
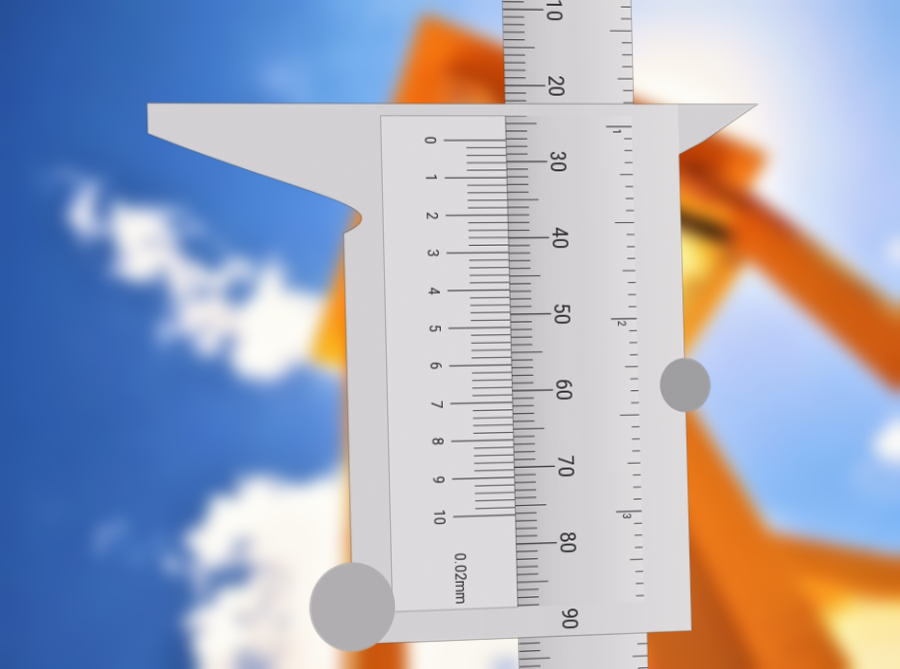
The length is 27.2 mm
